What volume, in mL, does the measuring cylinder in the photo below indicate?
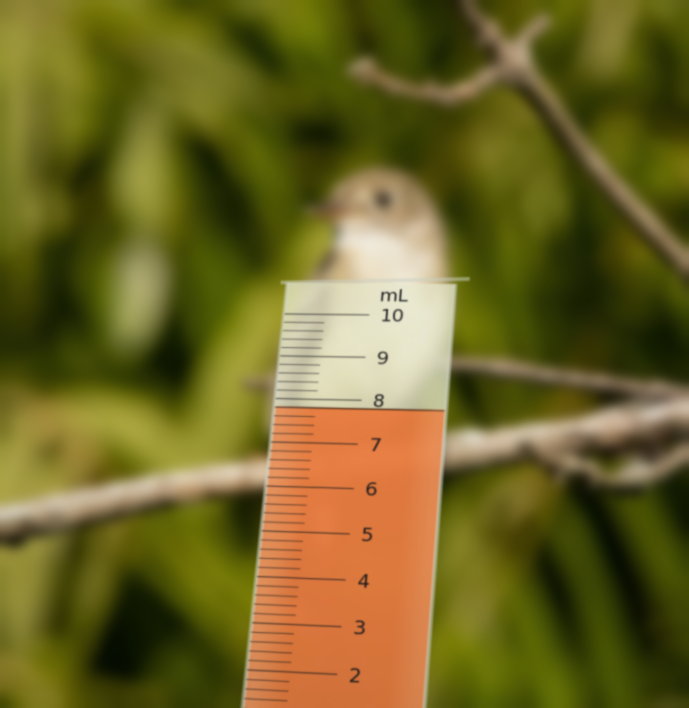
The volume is 7.8 mL
